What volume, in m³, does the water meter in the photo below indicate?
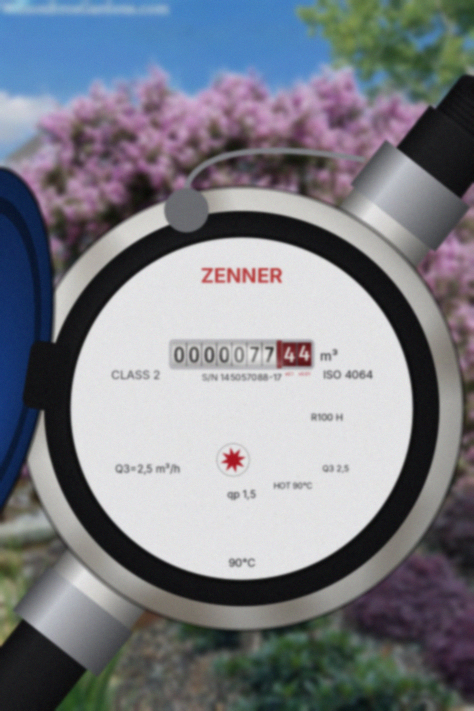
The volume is 77.44 m³
